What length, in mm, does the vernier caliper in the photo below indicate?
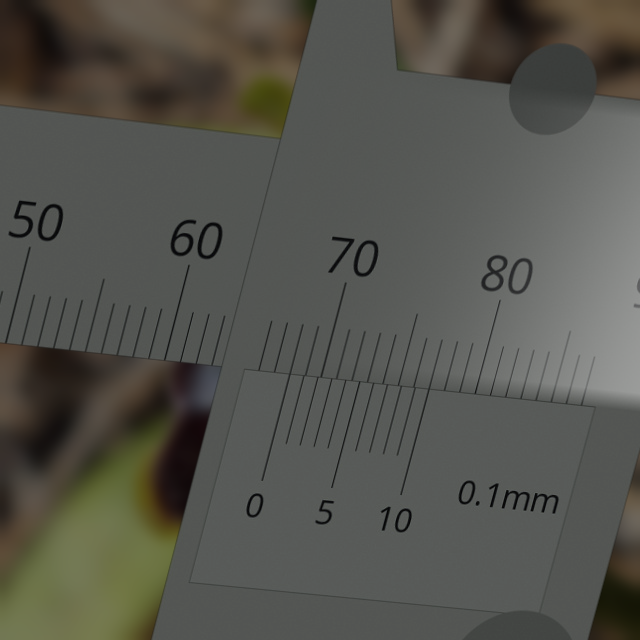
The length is 68.0 mm
